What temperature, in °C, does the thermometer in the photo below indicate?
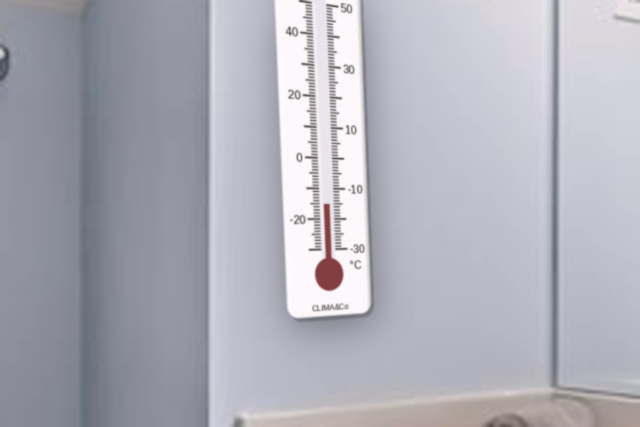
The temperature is -15 °C
